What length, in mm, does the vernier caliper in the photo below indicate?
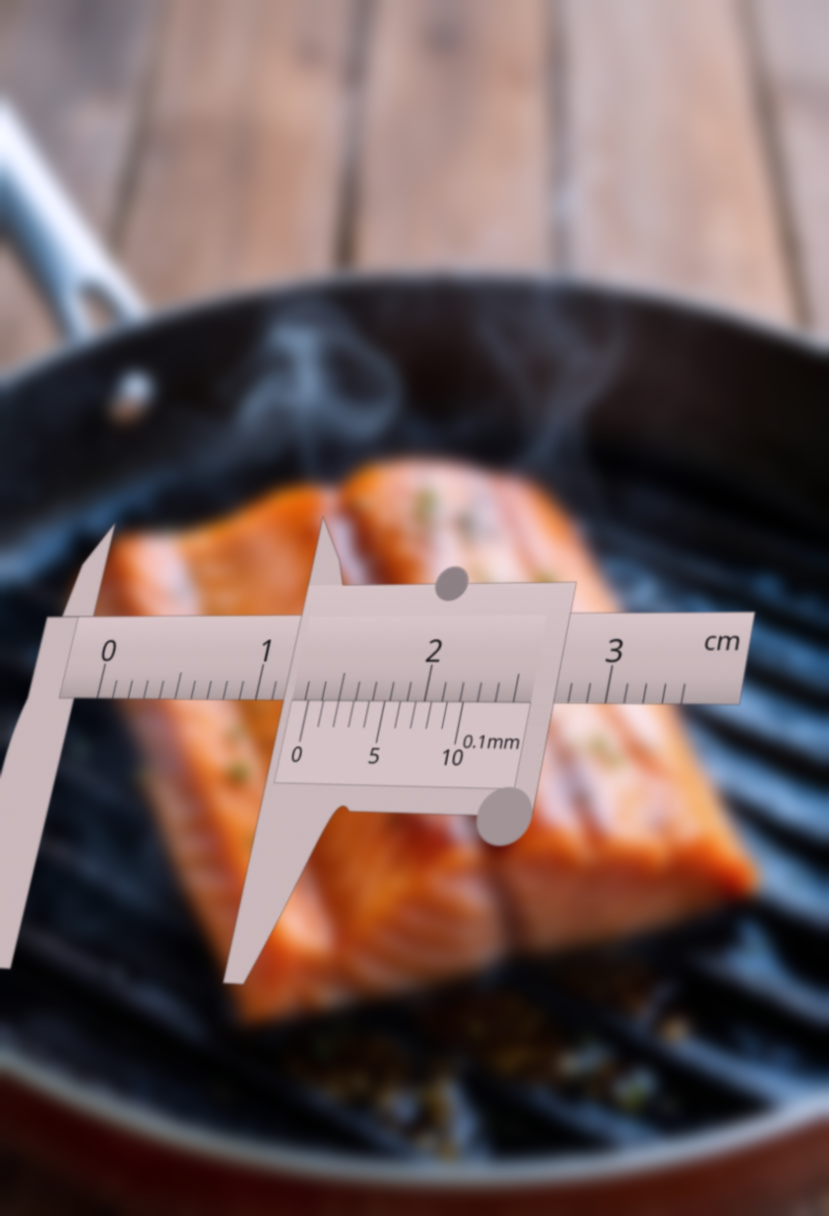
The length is 13.2 mm
